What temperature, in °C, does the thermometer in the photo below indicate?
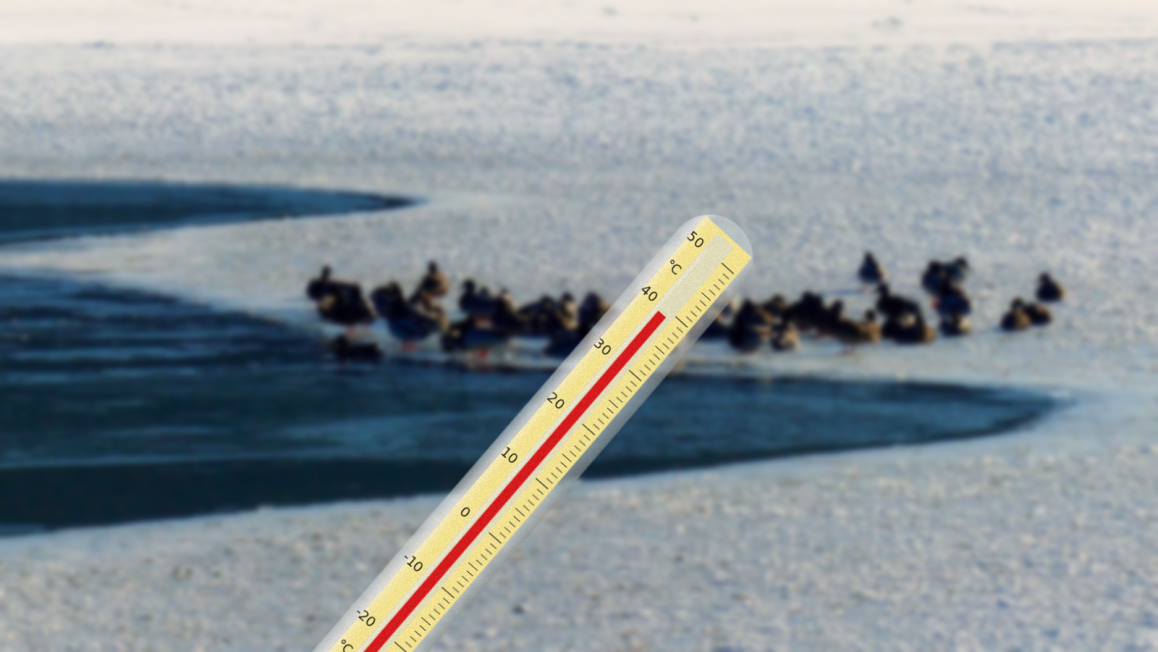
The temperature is 39 °C
